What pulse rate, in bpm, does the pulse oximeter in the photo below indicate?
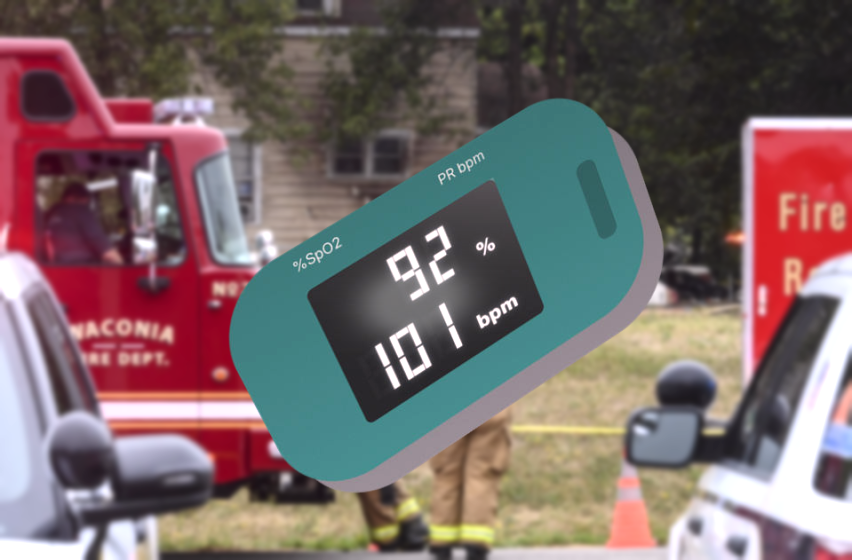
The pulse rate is 101 bpm
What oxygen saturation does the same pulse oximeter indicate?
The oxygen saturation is 92 %
